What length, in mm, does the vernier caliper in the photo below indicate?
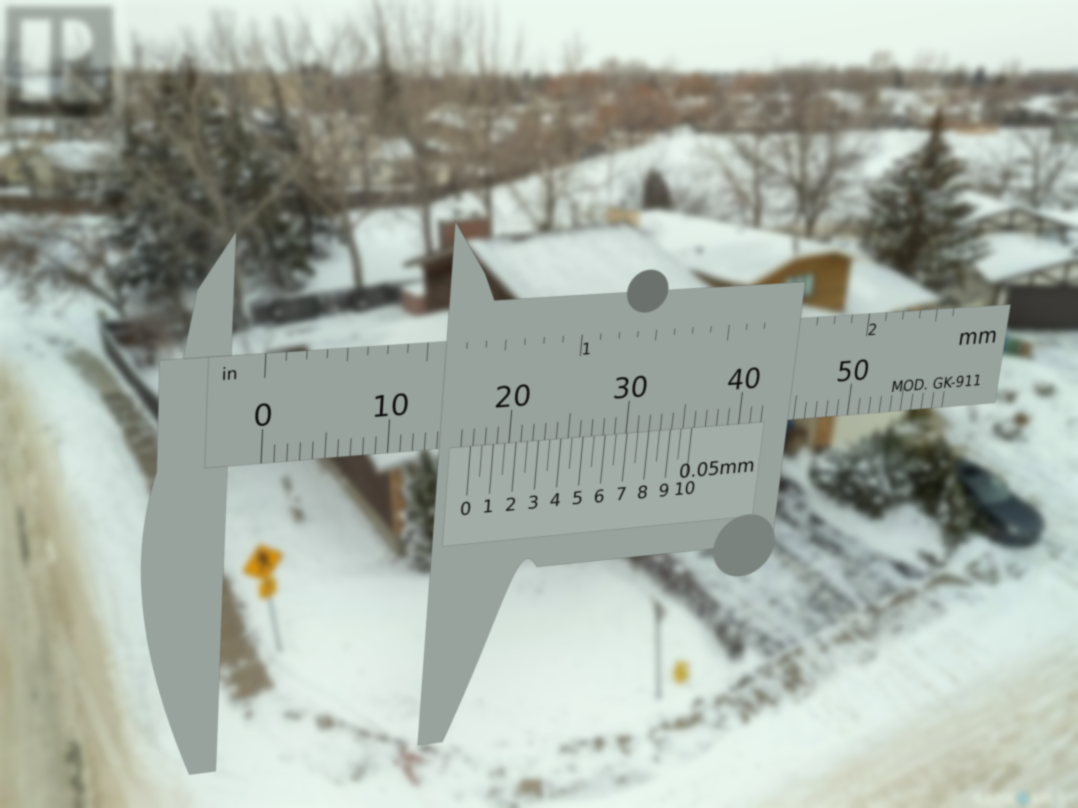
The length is 16.8 mm
